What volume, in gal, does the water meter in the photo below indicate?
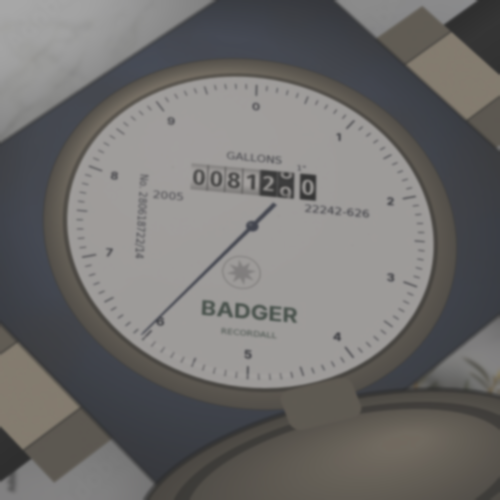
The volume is 81286.0 gal
